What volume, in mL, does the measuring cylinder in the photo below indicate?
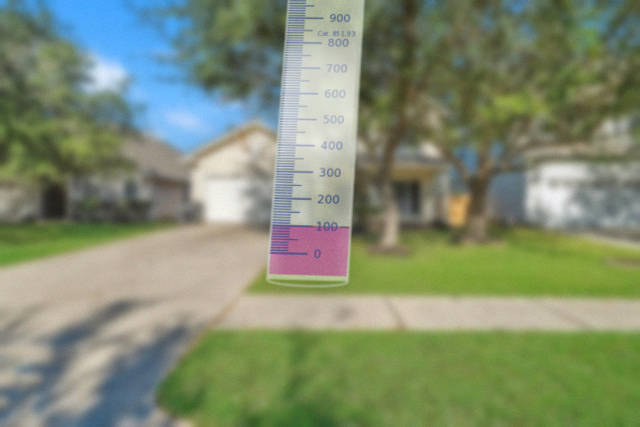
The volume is 100 mL
